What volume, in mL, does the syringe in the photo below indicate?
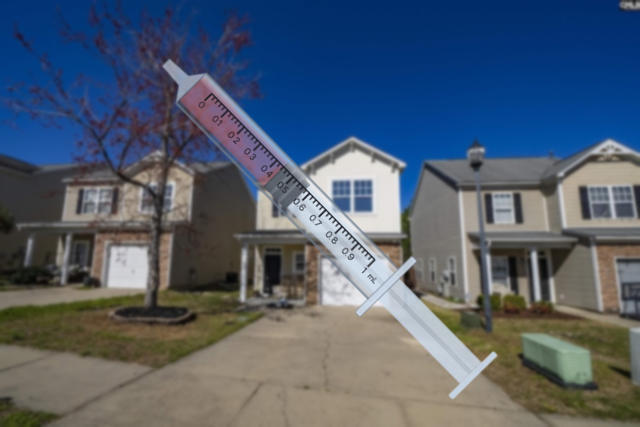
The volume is 0.44 mL
